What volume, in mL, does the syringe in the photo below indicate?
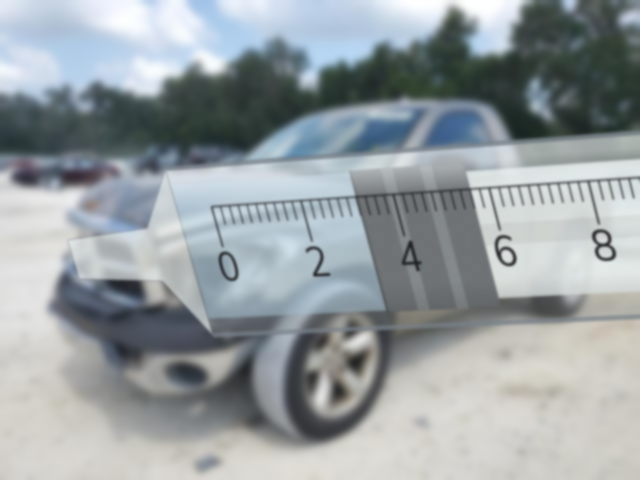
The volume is 3.2 mL
